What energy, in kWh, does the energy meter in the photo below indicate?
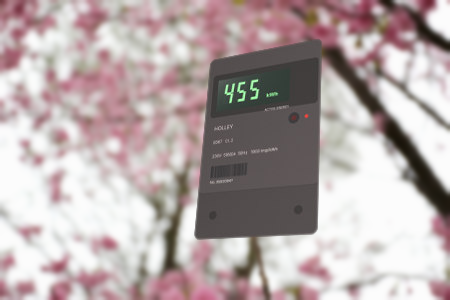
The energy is 455 kWh
